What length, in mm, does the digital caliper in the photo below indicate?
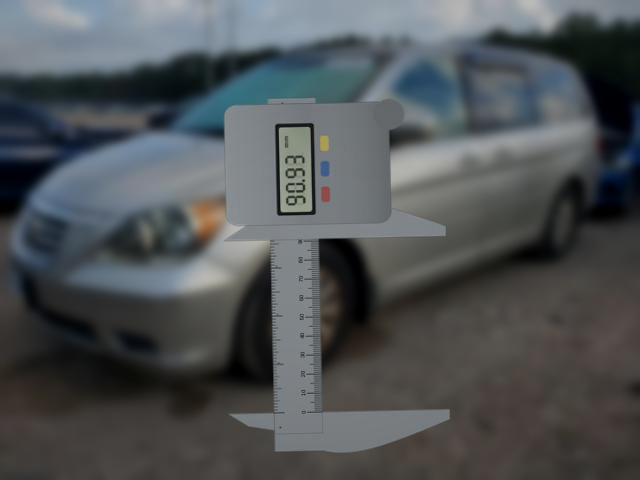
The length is 90.93 mm
